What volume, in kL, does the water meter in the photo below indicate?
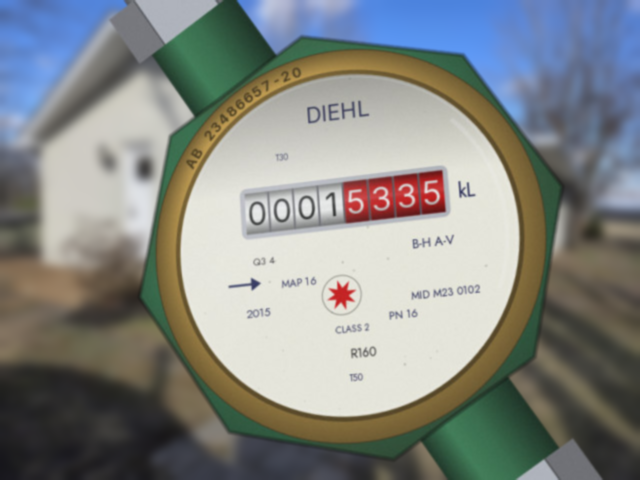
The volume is 1.5335 kL
